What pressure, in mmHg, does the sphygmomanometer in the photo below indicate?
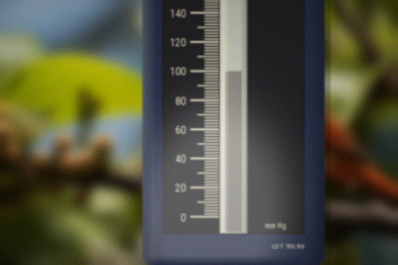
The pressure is 100 mmHg
